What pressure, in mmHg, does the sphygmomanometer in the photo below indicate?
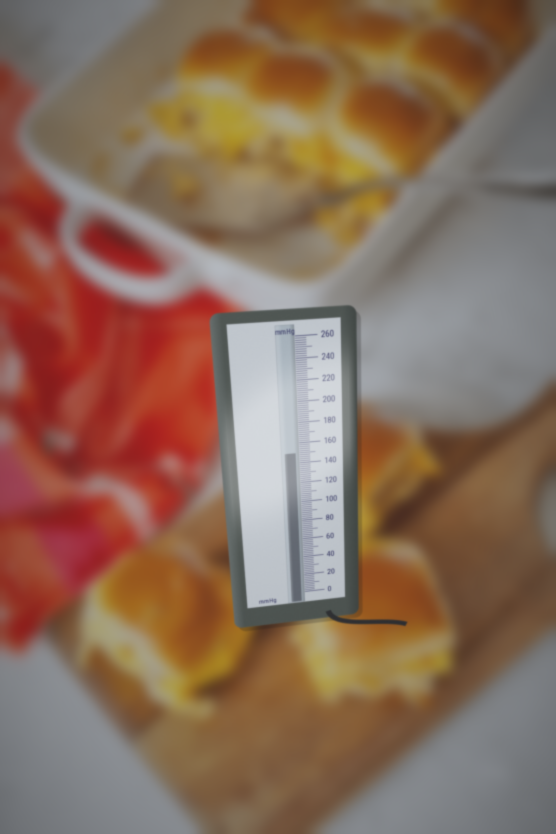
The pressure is 150 mmHg
